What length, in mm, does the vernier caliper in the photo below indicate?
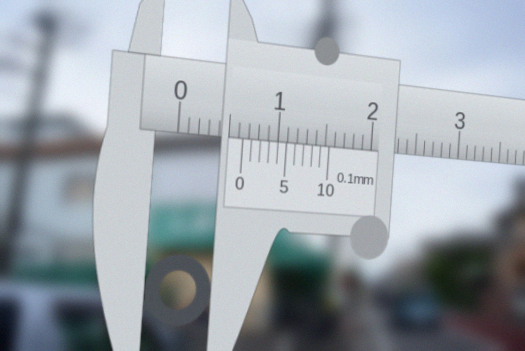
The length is 6.4 mm
